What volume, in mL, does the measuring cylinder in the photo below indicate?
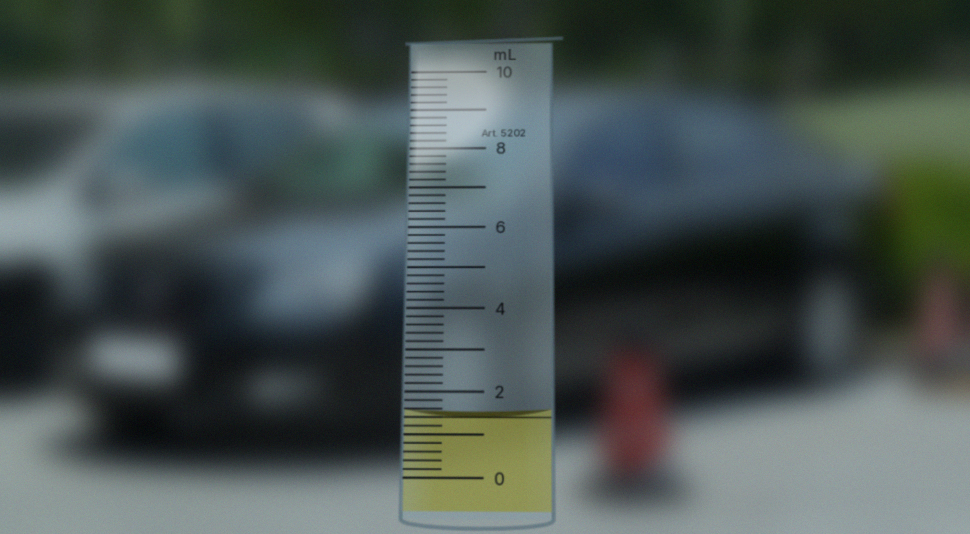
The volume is 1.4 mL
